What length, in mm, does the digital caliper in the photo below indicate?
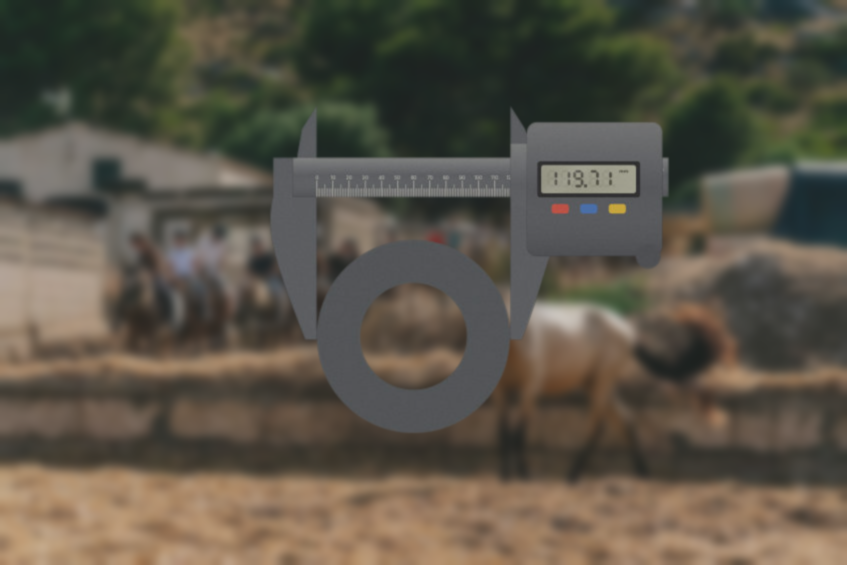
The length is 119.71 mm
